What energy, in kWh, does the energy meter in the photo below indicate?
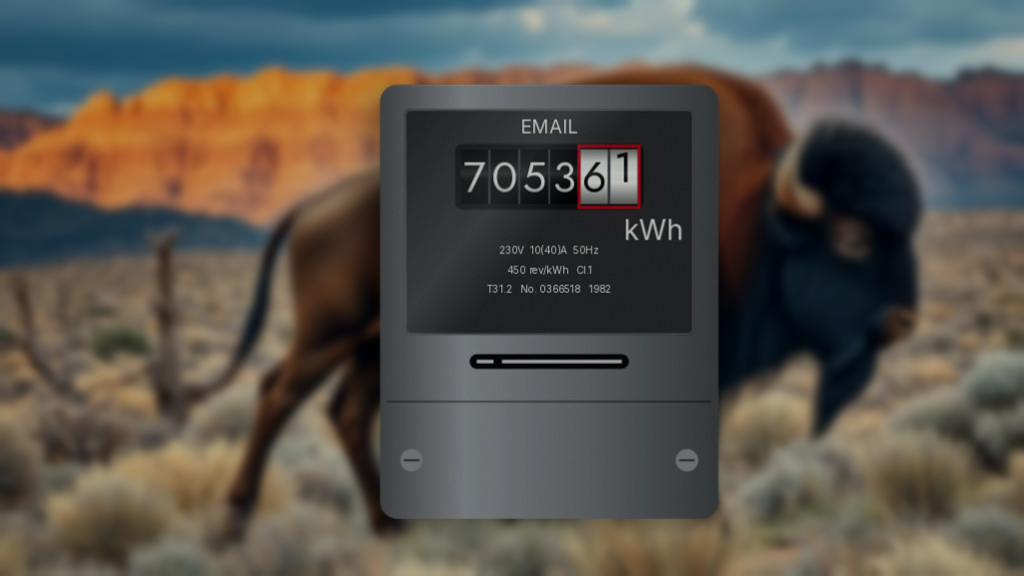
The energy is 7053.61 kWh
